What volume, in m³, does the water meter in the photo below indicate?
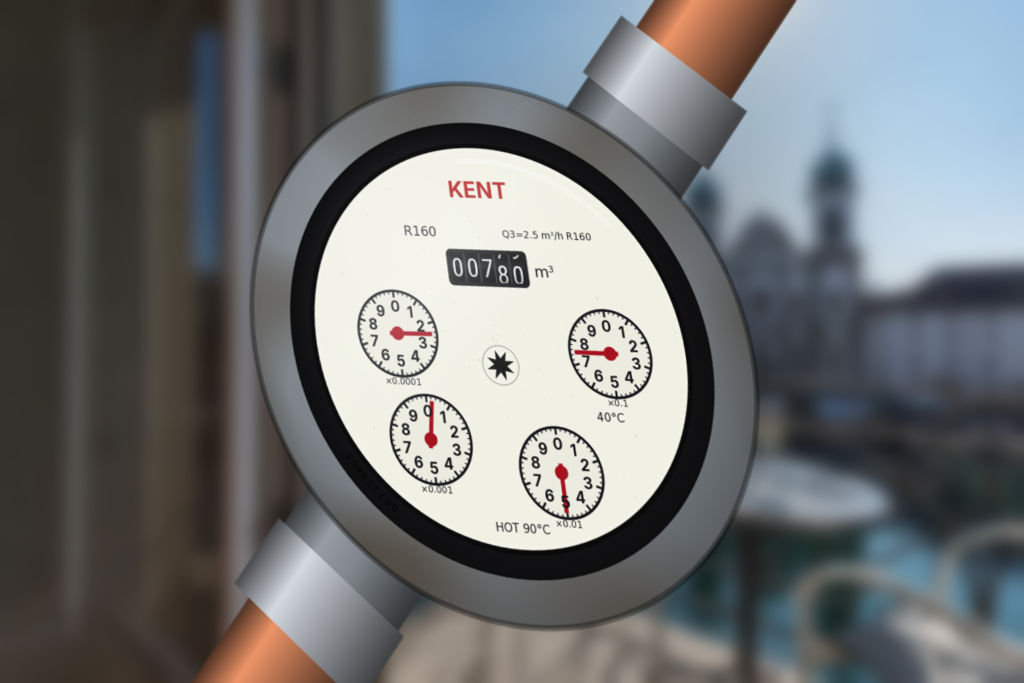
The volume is 779.7502 m³
